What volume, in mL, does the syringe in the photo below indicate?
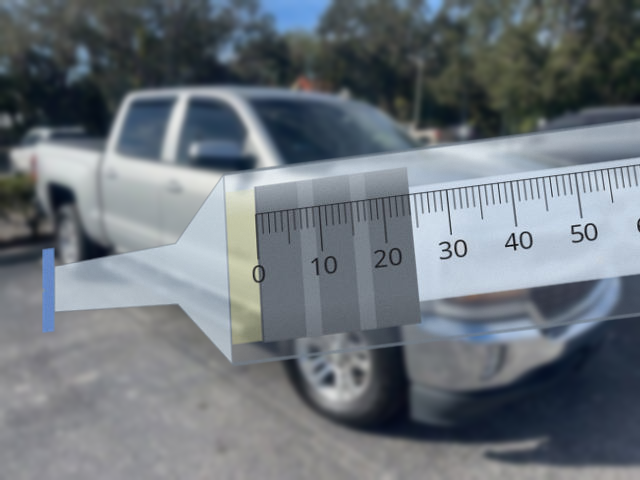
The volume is 0 mL
